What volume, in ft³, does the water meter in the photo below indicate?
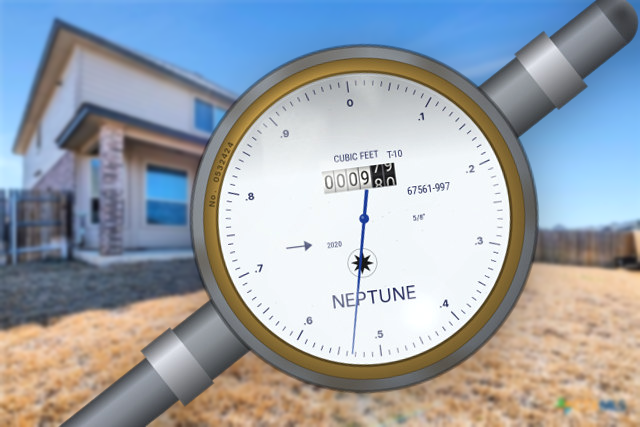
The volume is 979.53 ft³
